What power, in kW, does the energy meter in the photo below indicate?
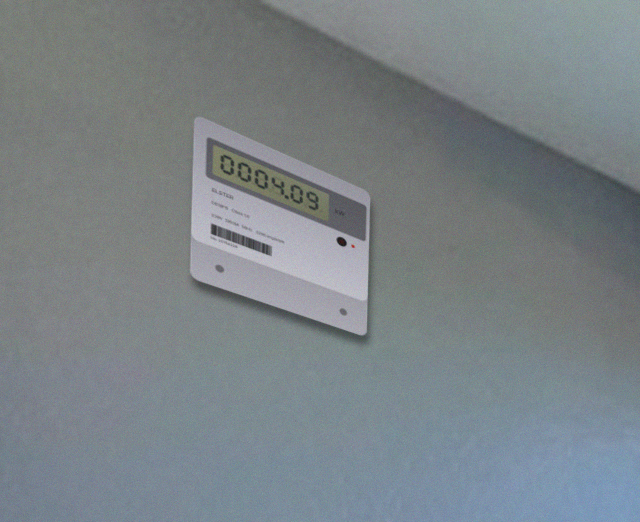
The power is 4.09 kW
